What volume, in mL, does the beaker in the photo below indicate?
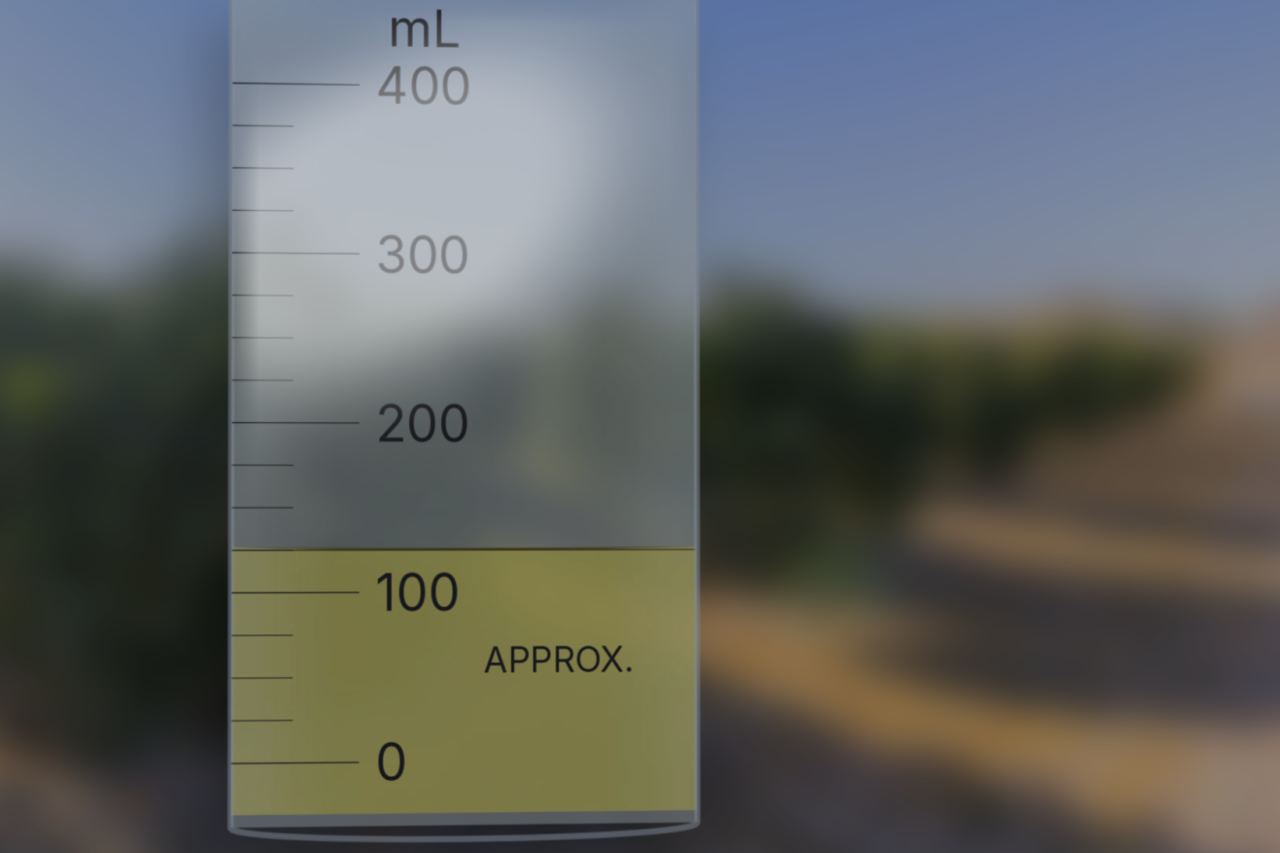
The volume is 125 mL
